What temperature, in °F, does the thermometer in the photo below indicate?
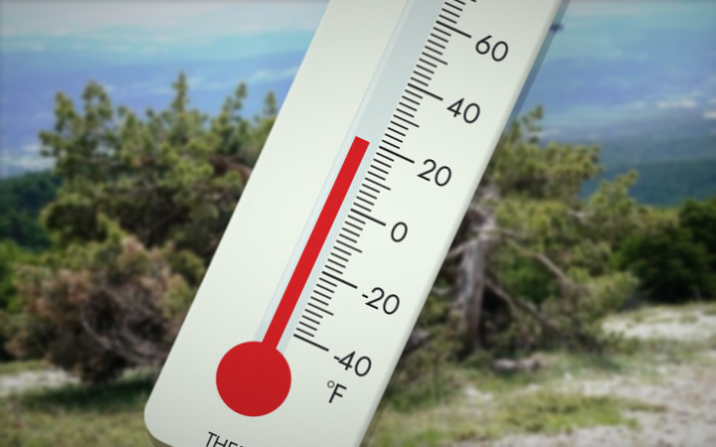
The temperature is 20 °F
